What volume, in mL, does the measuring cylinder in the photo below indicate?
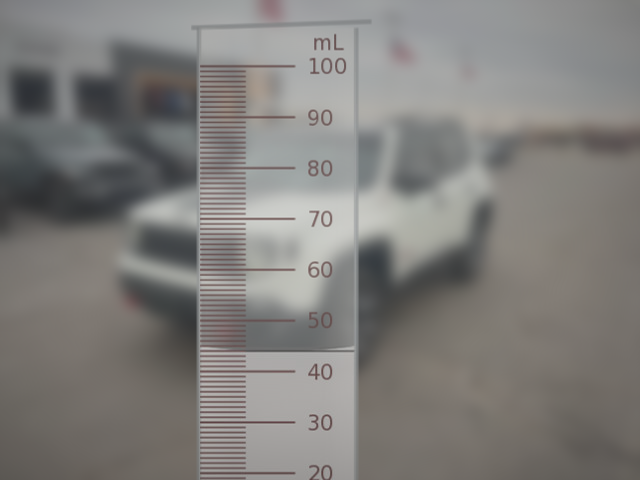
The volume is 44 mL
